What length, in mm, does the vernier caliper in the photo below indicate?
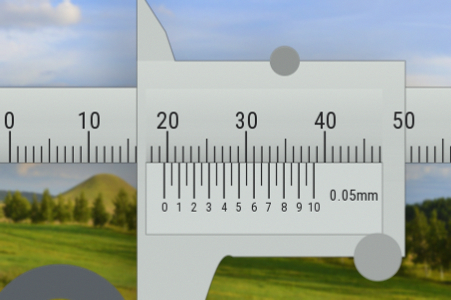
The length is 19.6 mm
